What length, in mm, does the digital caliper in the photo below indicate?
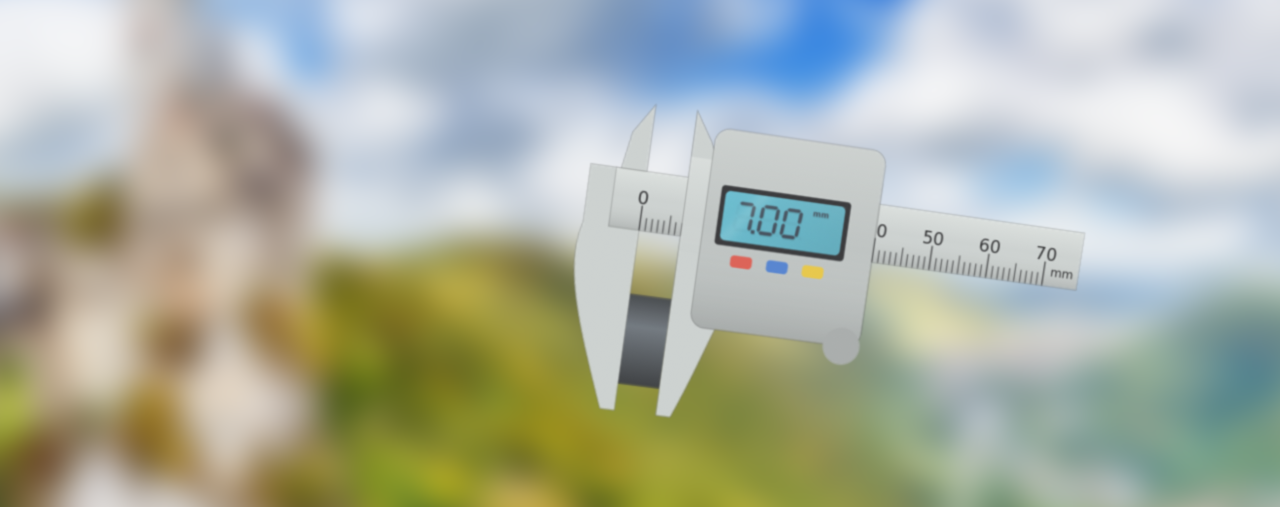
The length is 7.00 mm
